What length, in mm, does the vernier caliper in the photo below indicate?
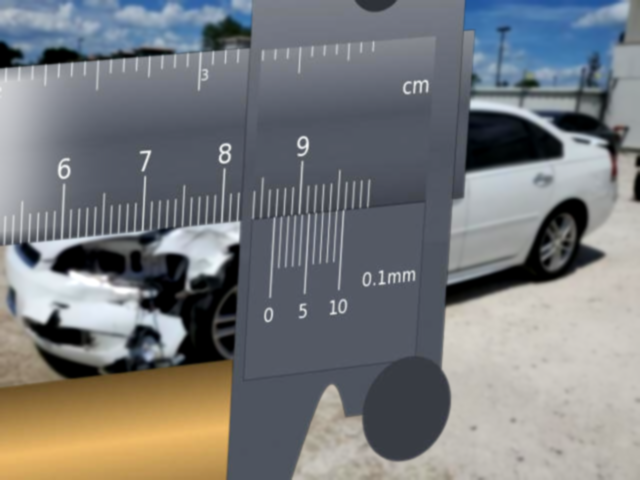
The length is 86.8 mm
